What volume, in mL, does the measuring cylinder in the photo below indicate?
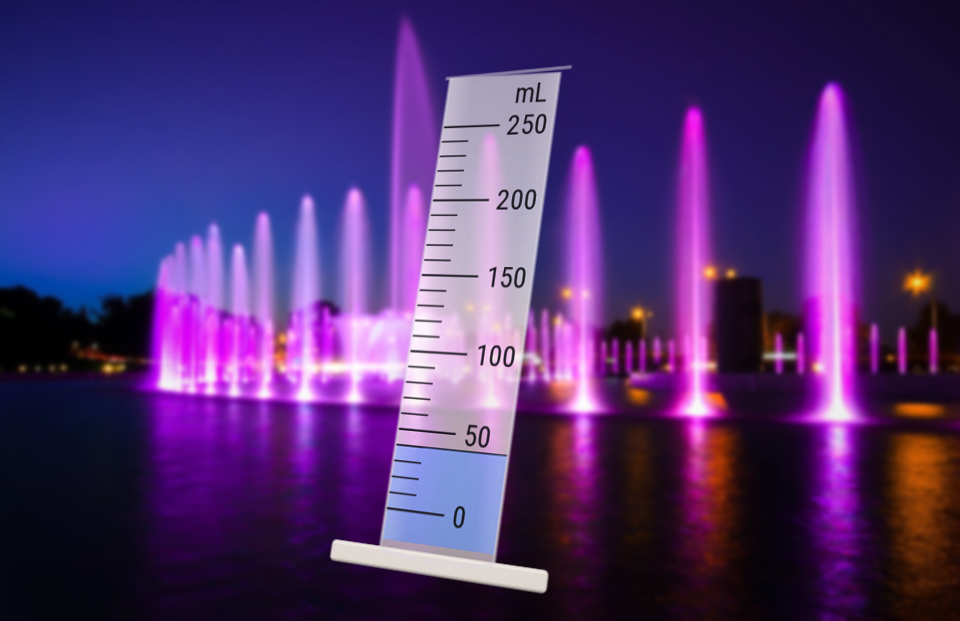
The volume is 40 mL
